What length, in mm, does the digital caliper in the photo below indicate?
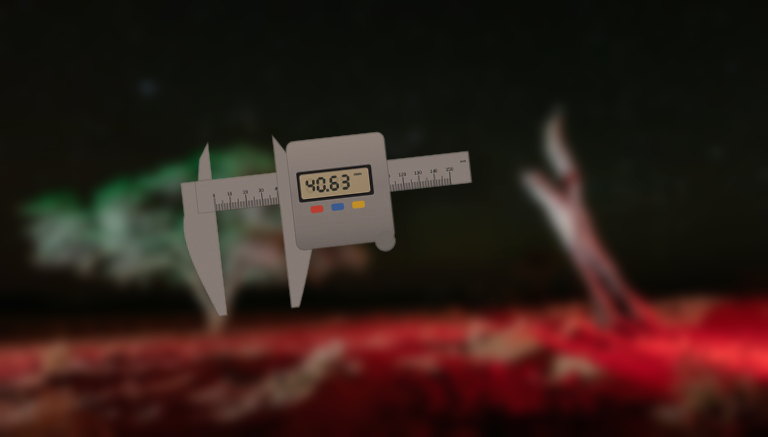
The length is 40.63 mm
